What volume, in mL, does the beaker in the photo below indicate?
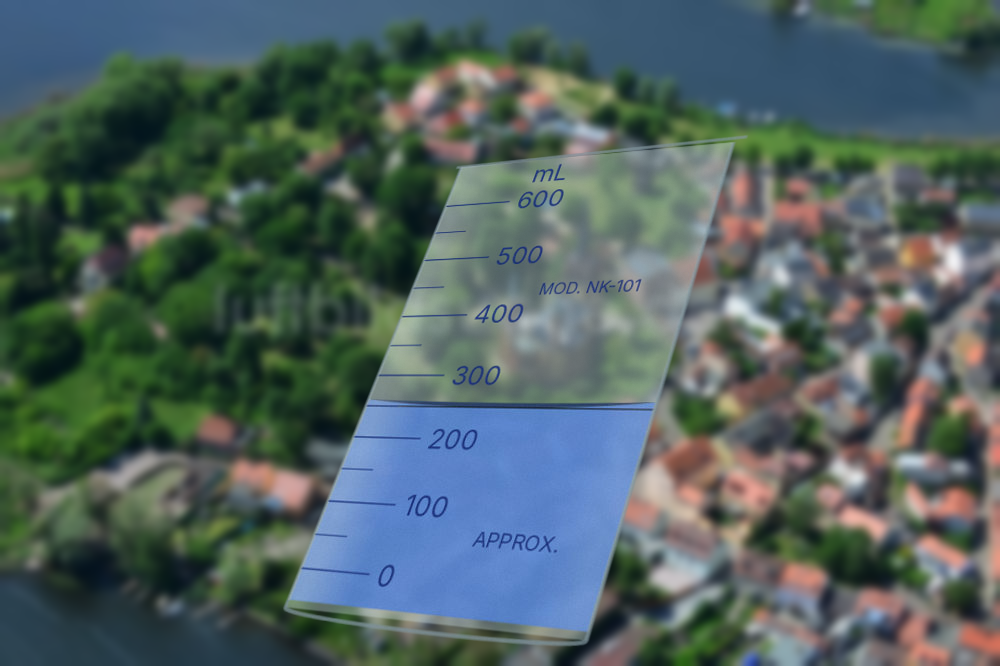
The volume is 250 mL
